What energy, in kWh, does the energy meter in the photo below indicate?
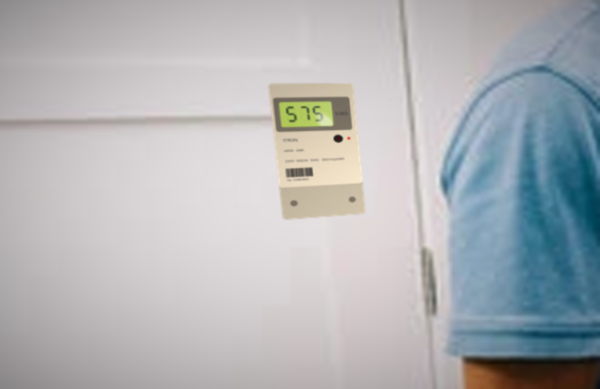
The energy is 575 kWh
